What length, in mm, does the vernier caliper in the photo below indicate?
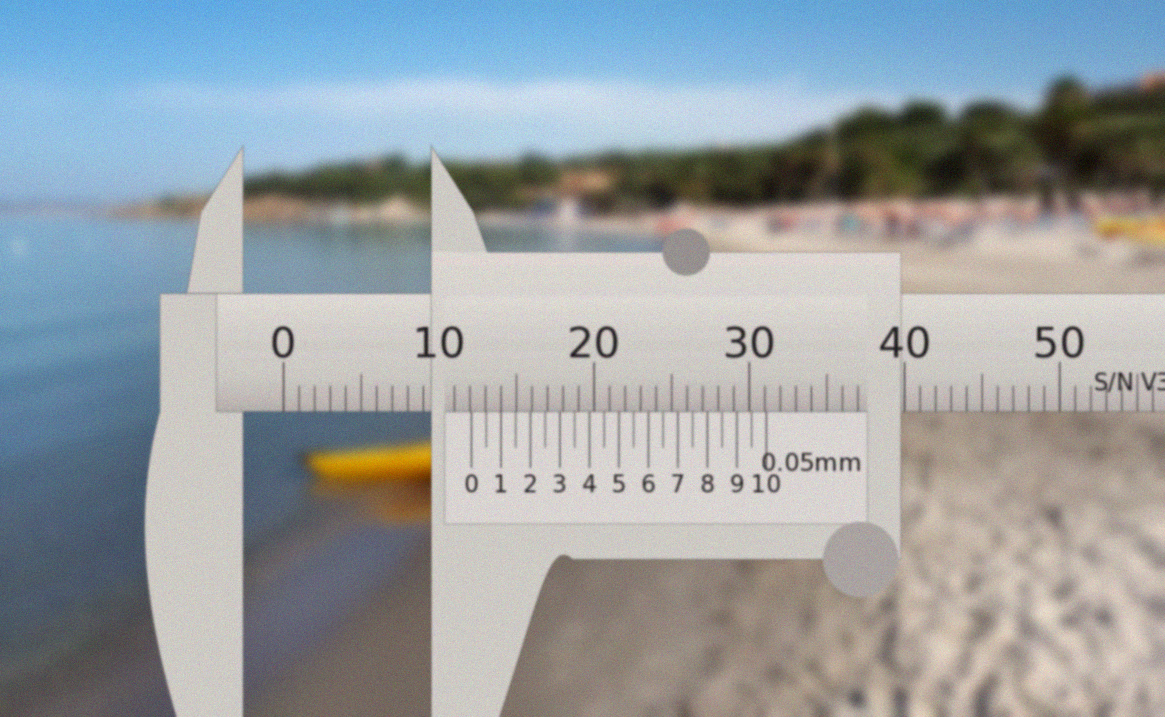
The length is 12.1 mm
